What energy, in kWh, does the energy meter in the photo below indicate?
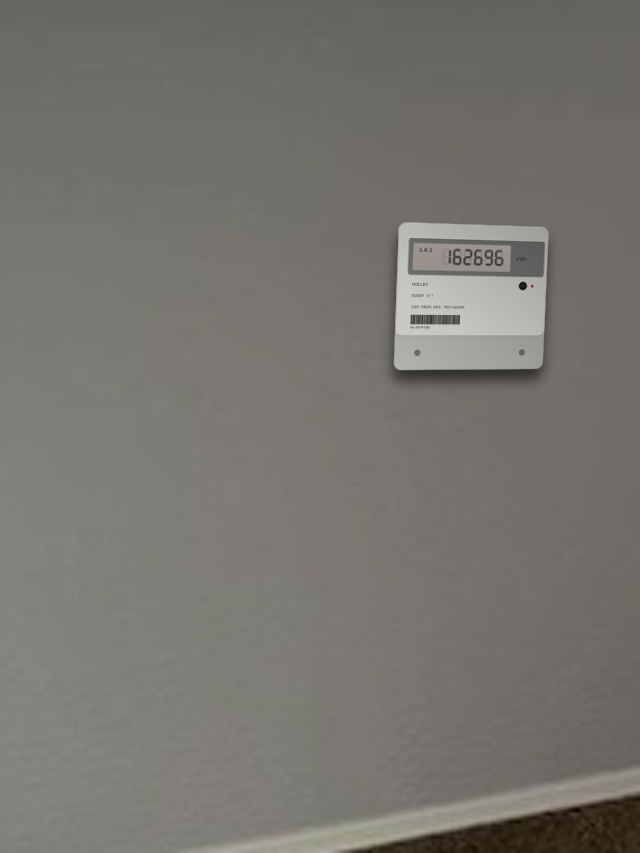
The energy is 162696 kWh
